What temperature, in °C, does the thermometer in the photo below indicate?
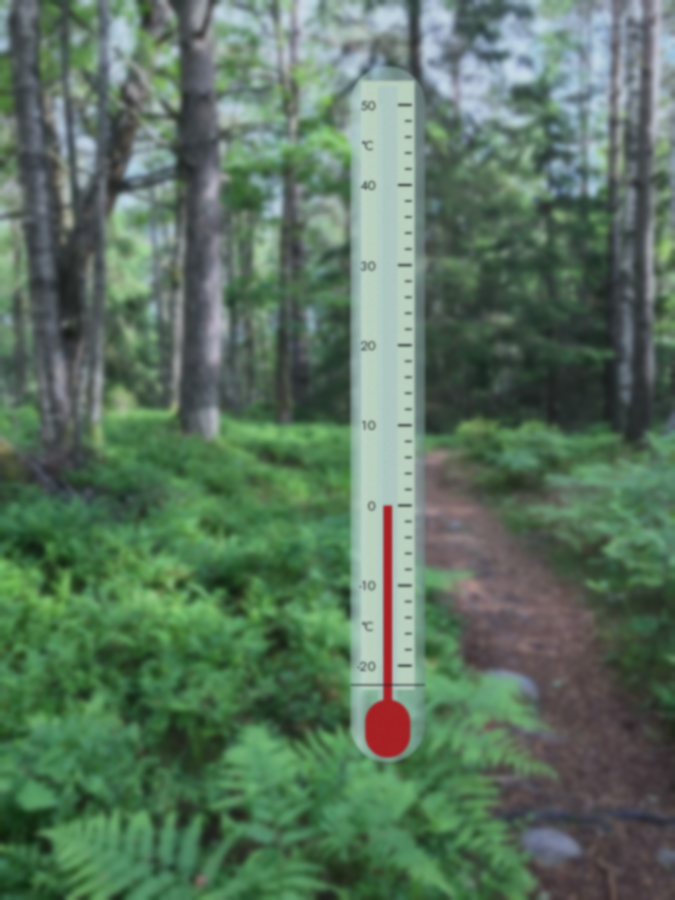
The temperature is 0 °C
